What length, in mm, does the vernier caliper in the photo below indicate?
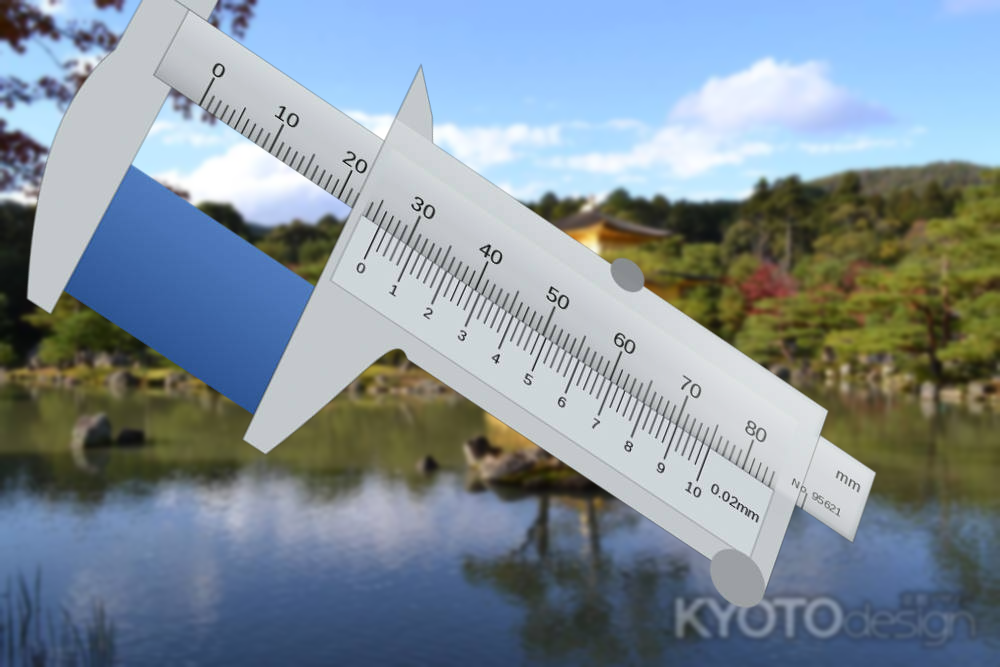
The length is 26.0 mm
